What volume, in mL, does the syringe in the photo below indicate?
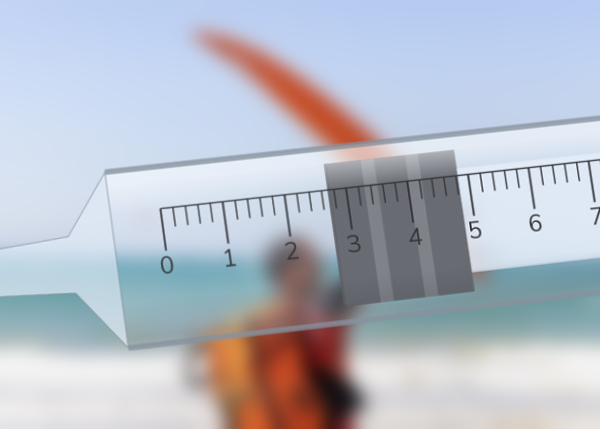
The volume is 2.7 mL
